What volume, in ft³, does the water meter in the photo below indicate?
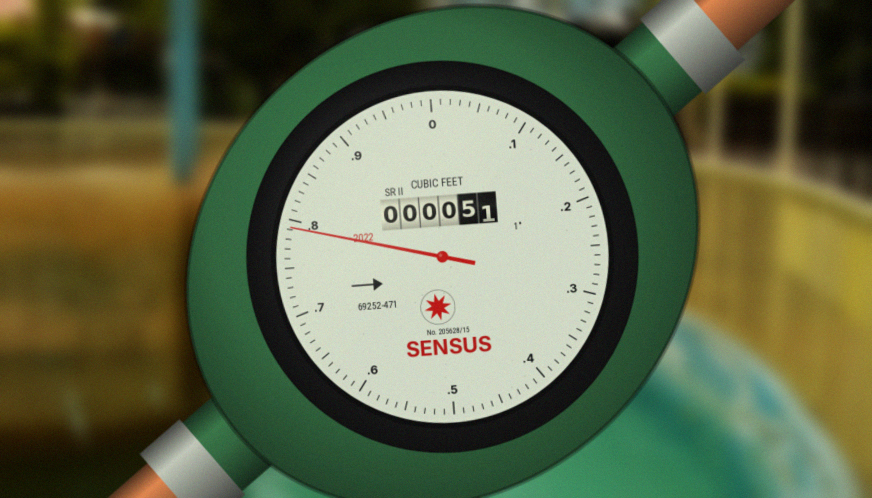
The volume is 50.79 ft³
